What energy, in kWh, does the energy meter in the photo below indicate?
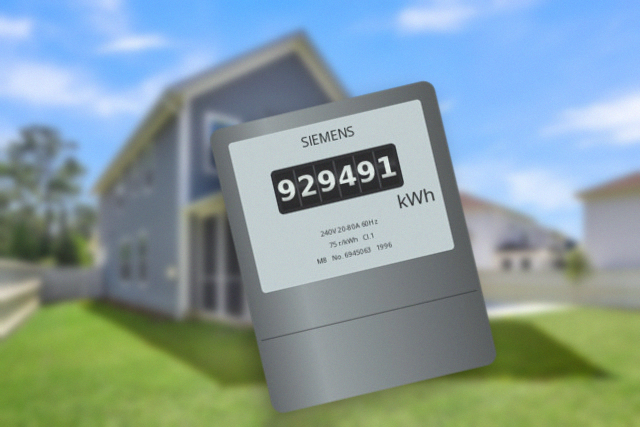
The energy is 929491 kWh
